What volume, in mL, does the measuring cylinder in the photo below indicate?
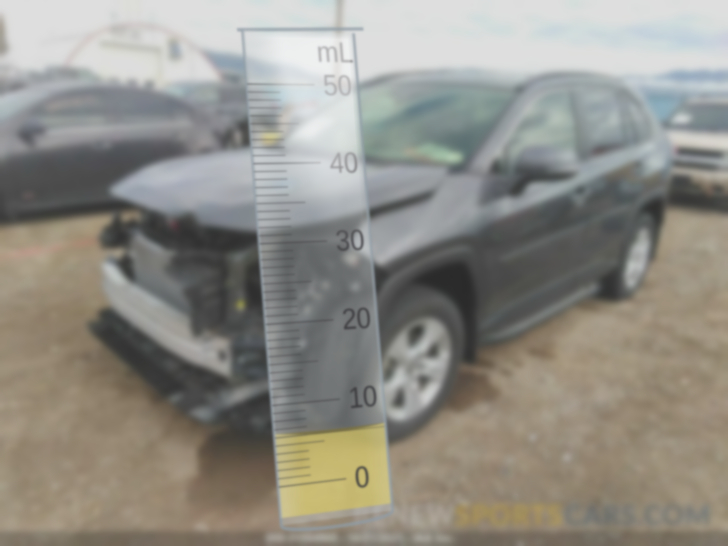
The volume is 6 mL
